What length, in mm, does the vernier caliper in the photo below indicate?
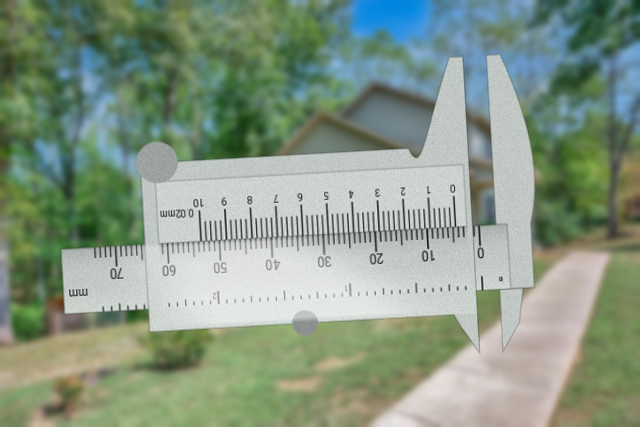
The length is 4.5 mm
